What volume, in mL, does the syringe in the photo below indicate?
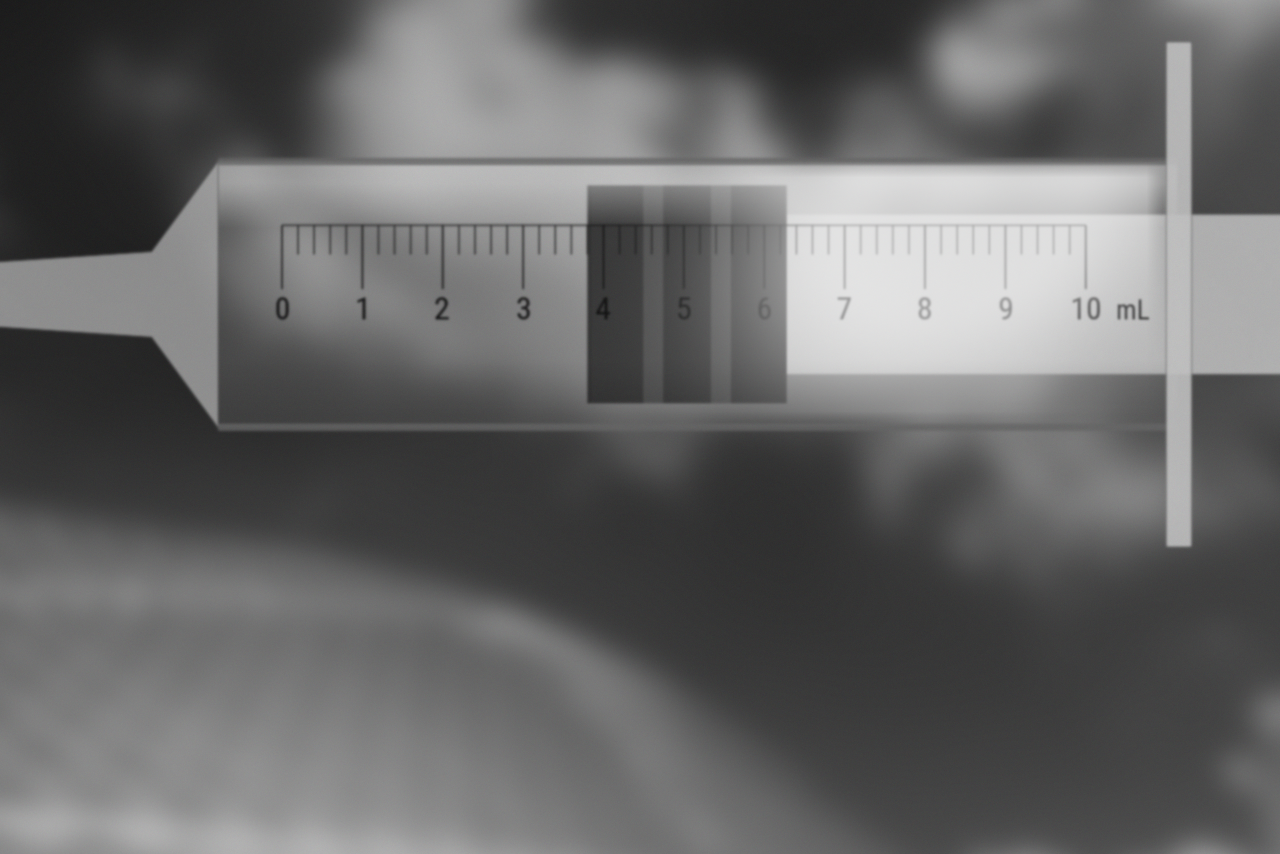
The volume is 3.8 mL
